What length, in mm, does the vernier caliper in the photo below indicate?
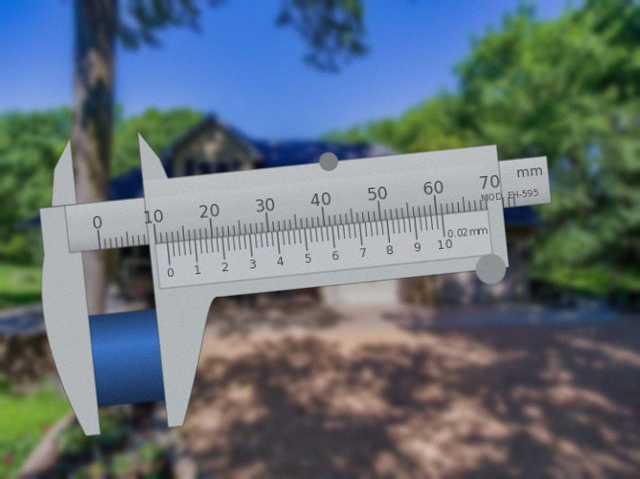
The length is 12.0 mm
